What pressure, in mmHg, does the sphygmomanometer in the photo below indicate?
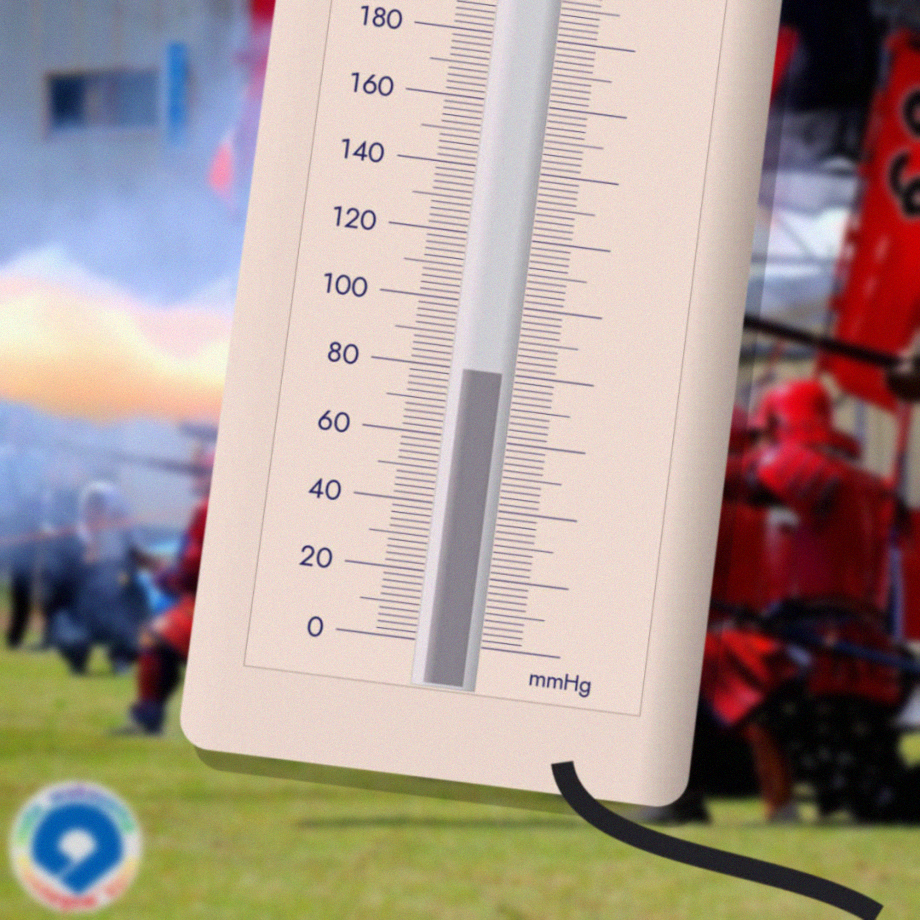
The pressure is 80 mmHg
